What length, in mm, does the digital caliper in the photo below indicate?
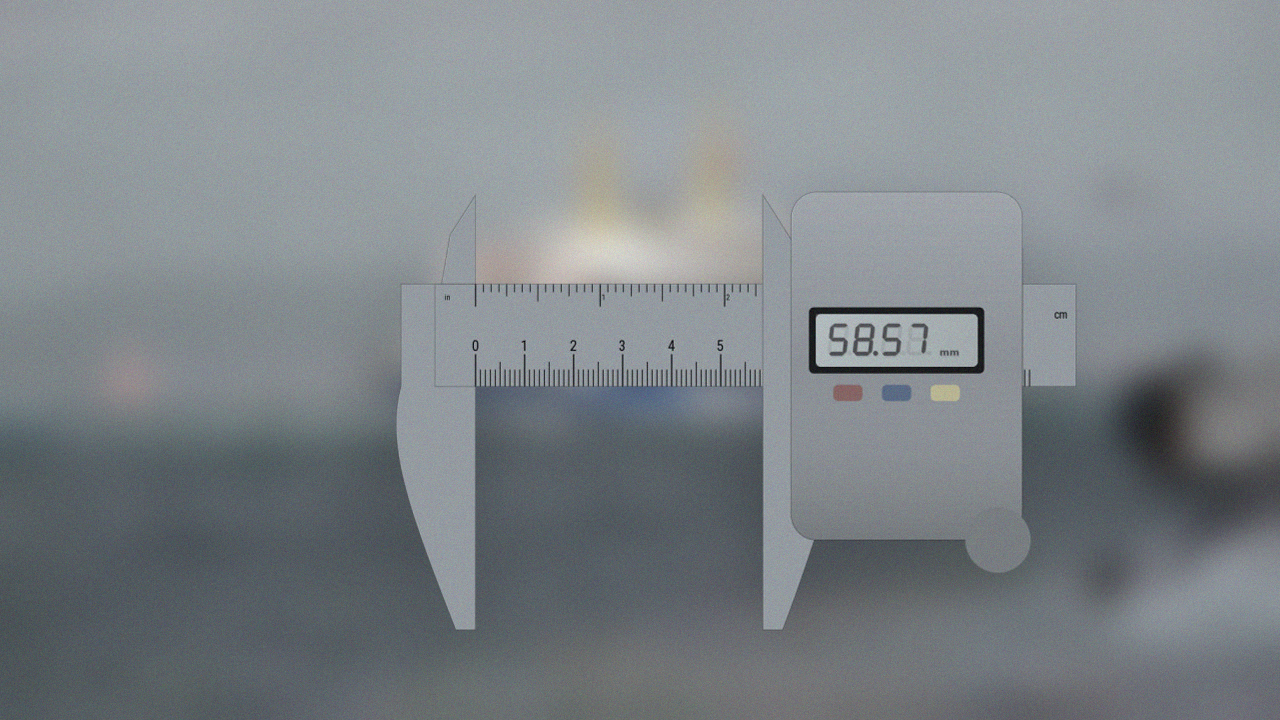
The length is 58.57 mm
